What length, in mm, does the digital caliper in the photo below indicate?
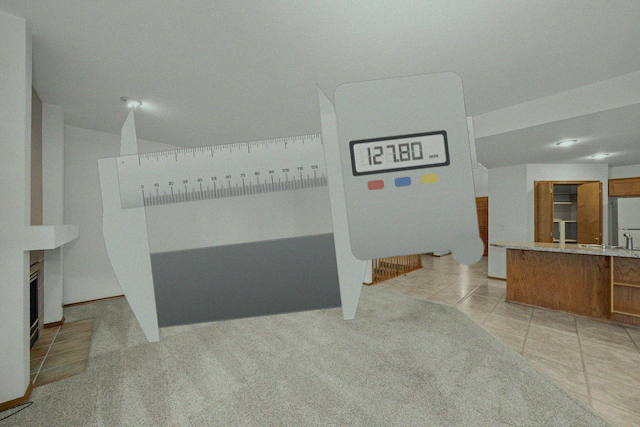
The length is 127.80 mm
